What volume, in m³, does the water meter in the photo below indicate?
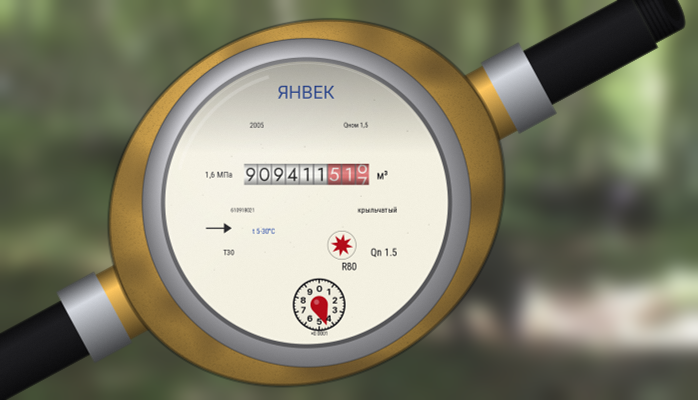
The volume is 909411.5164 m³
